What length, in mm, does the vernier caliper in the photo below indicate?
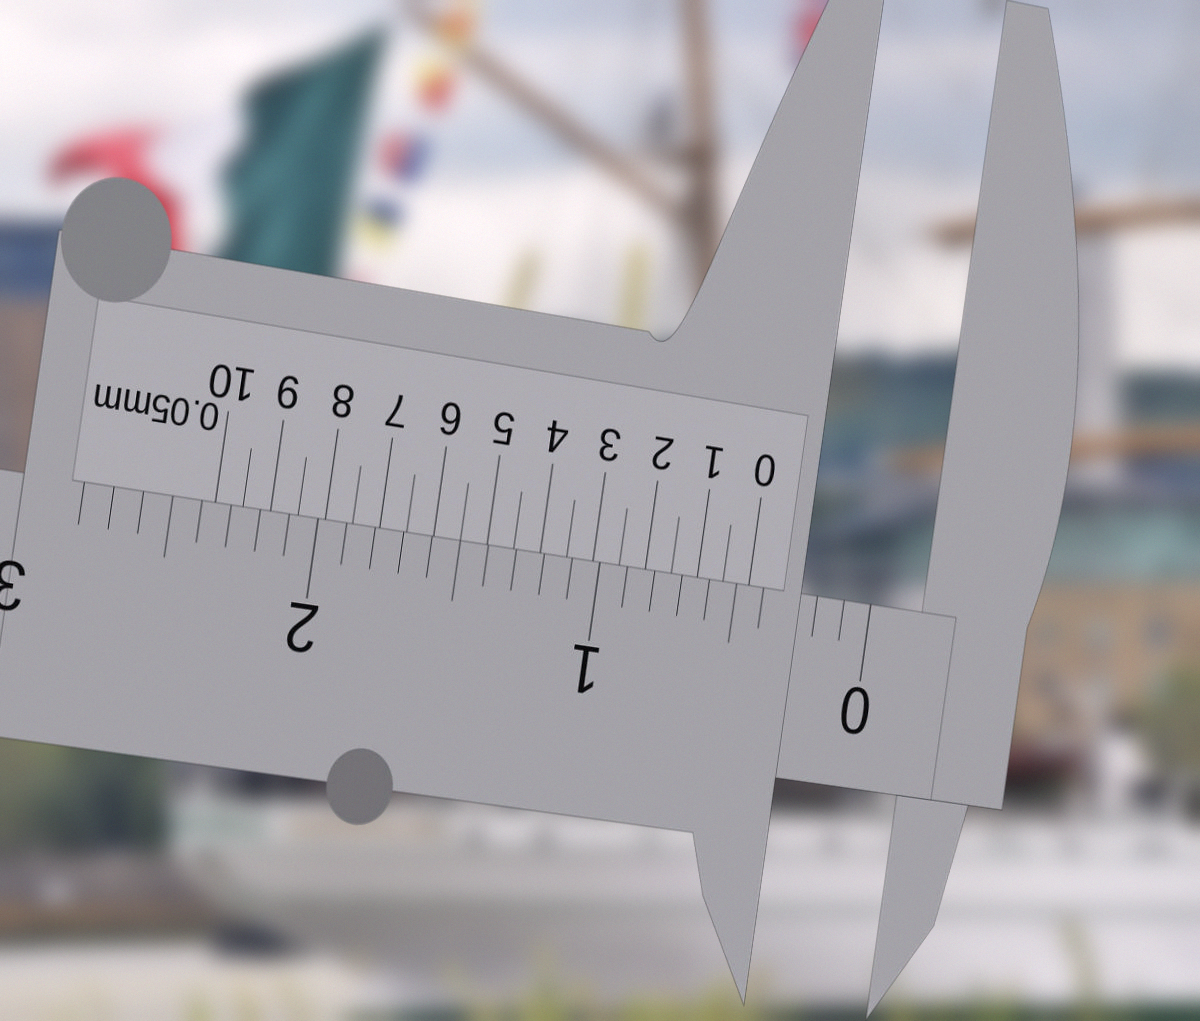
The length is 4.55 mm
